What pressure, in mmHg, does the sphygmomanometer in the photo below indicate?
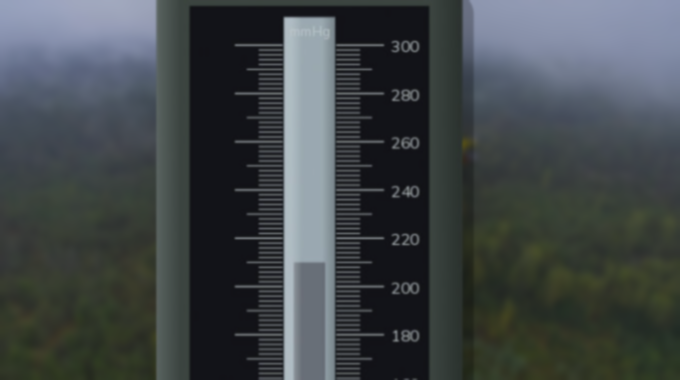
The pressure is 210 mmHg
